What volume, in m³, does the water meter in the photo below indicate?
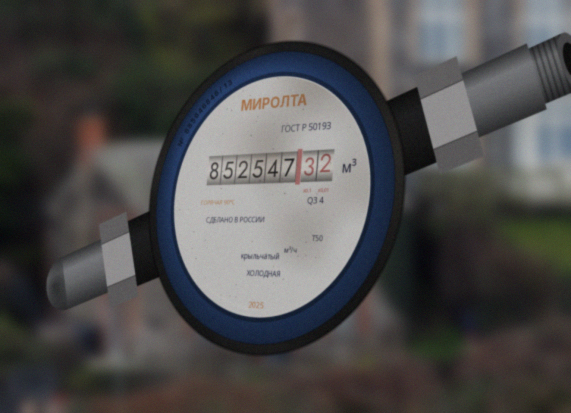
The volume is 852547.32 m³
